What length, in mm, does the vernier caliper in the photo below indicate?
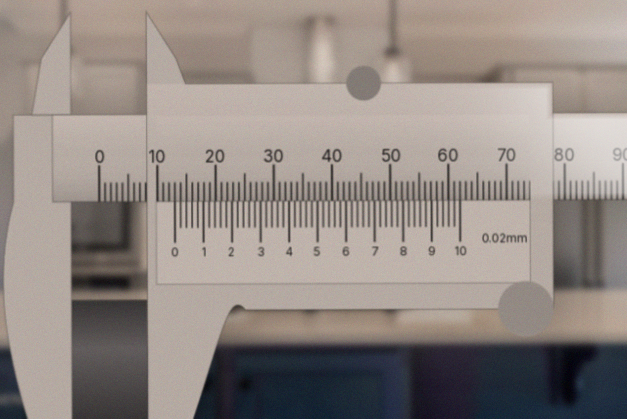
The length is 13.0 mm
